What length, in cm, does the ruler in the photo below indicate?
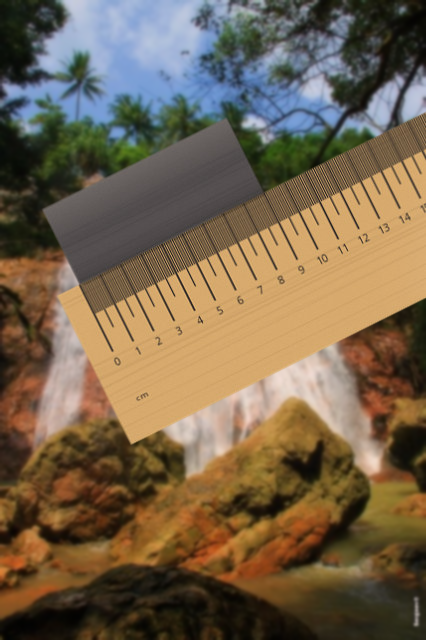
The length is 9 cm
